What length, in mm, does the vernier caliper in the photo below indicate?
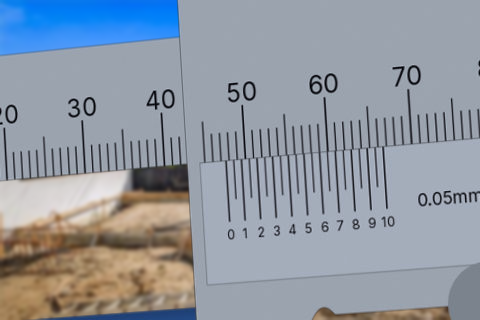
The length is 47.6 mm
